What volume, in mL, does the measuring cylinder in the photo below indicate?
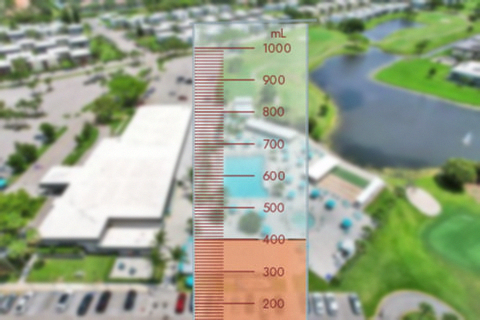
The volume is 400 mL
